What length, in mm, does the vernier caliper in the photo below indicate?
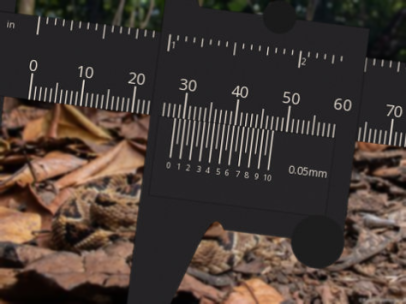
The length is 28.4 mm
